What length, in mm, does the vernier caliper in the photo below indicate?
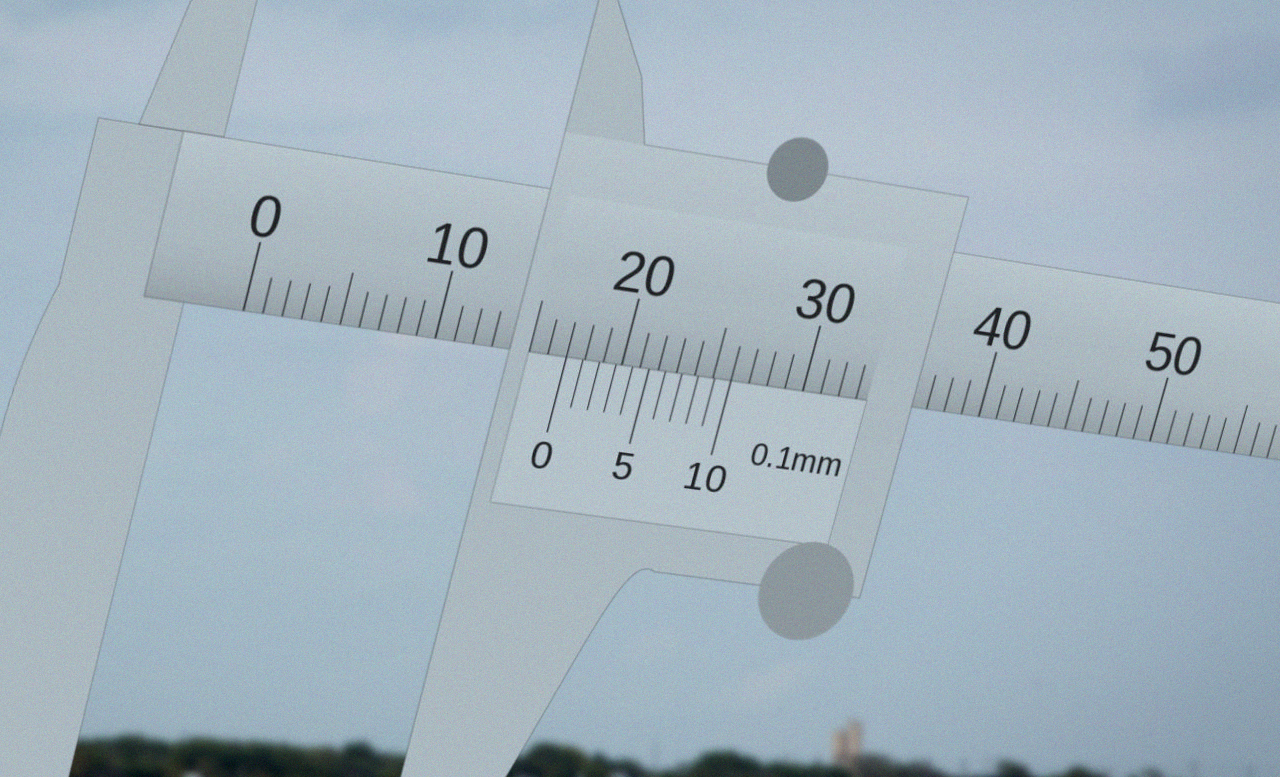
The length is 17.0 mm
